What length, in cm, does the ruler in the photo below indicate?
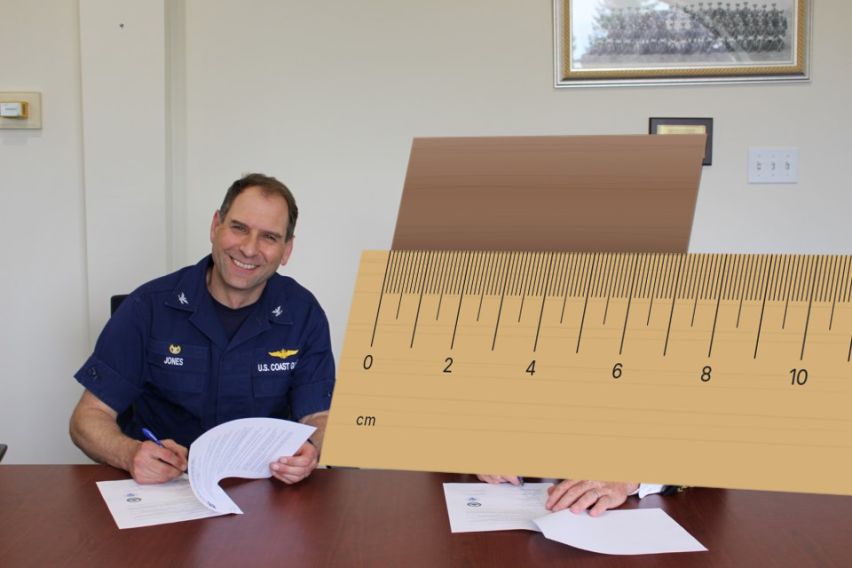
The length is 7.1 cm
